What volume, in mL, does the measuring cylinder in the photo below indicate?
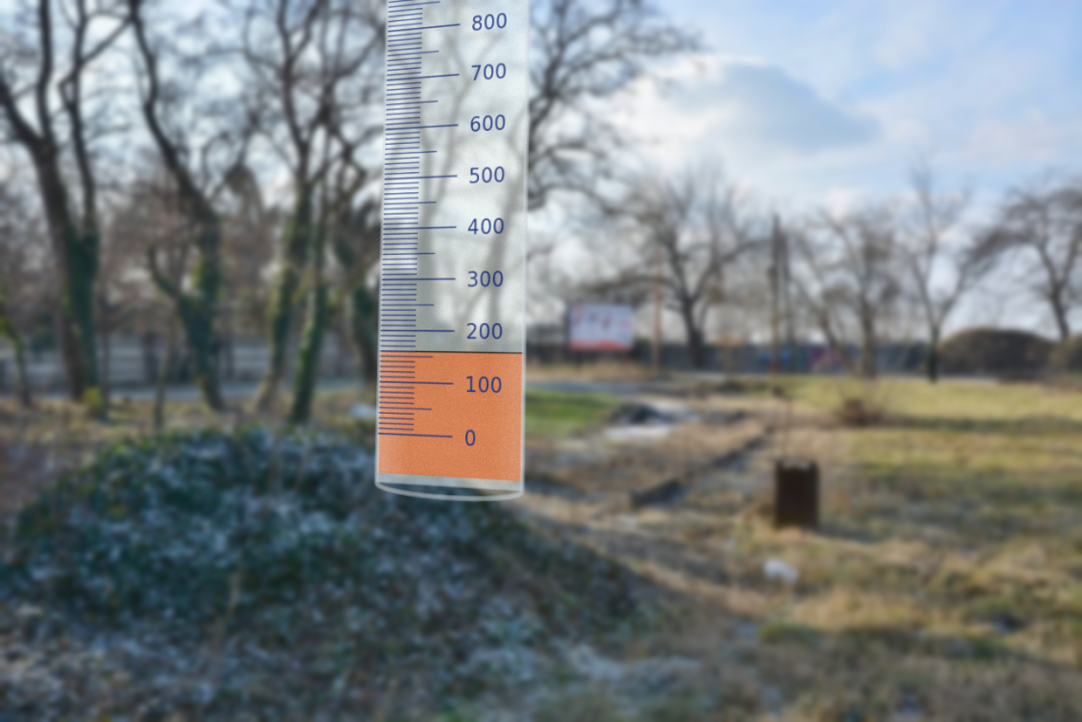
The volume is 160 mL
